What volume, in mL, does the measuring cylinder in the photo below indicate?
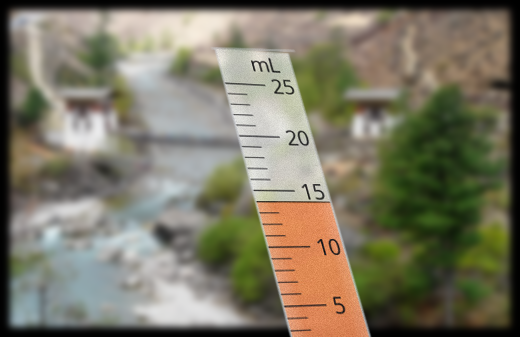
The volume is 14 mL
